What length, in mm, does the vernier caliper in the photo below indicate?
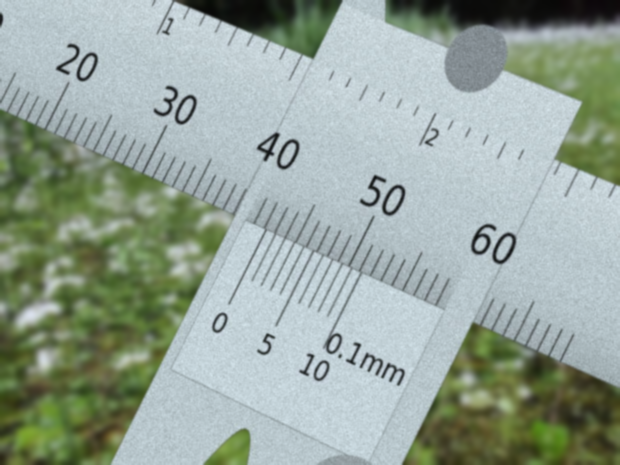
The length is 42.2 mm
